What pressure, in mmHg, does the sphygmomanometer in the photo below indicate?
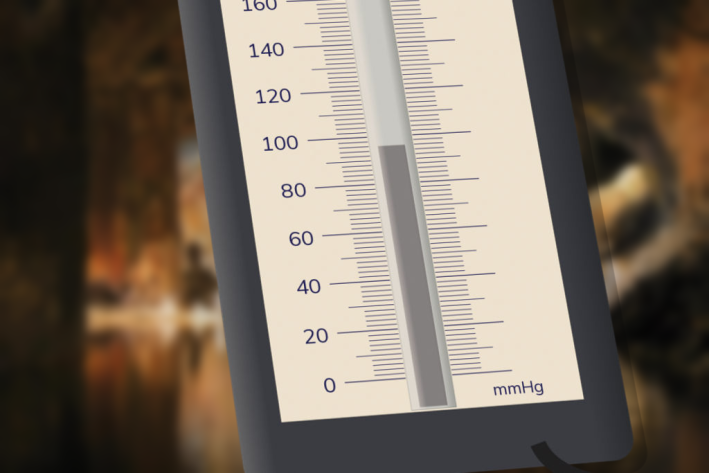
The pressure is 96 mmHg
